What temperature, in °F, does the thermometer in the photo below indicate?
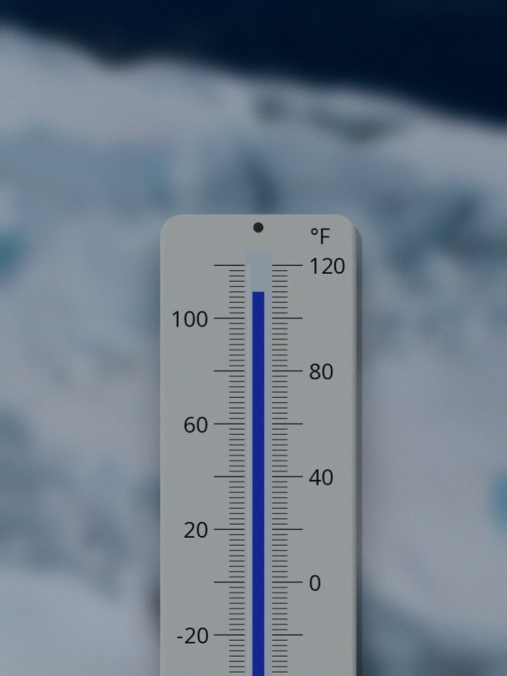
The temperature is 110 °F
